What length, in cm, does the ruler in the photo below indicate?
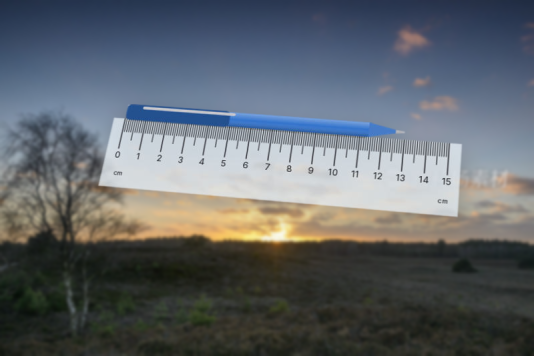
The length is 13 cm
